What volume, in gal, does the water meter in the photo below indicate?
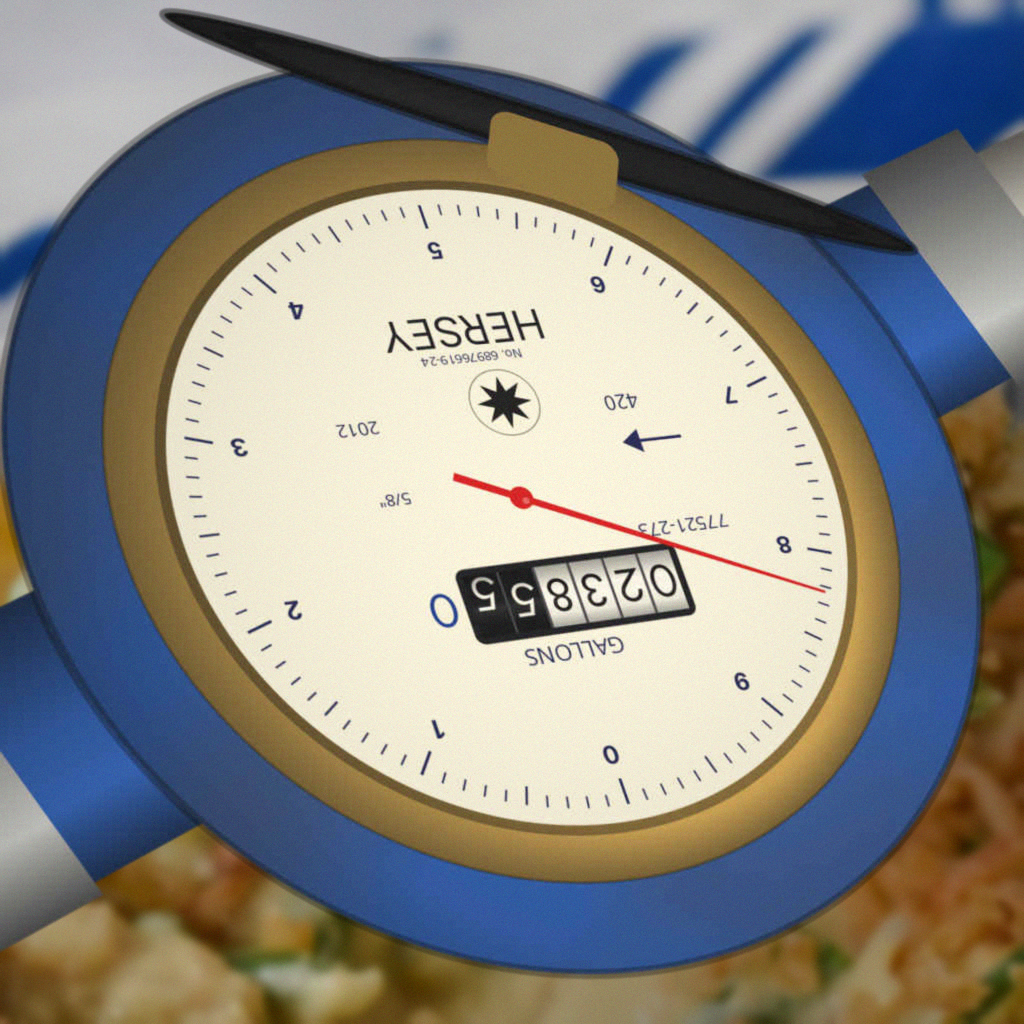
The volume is 238548.2 gal
